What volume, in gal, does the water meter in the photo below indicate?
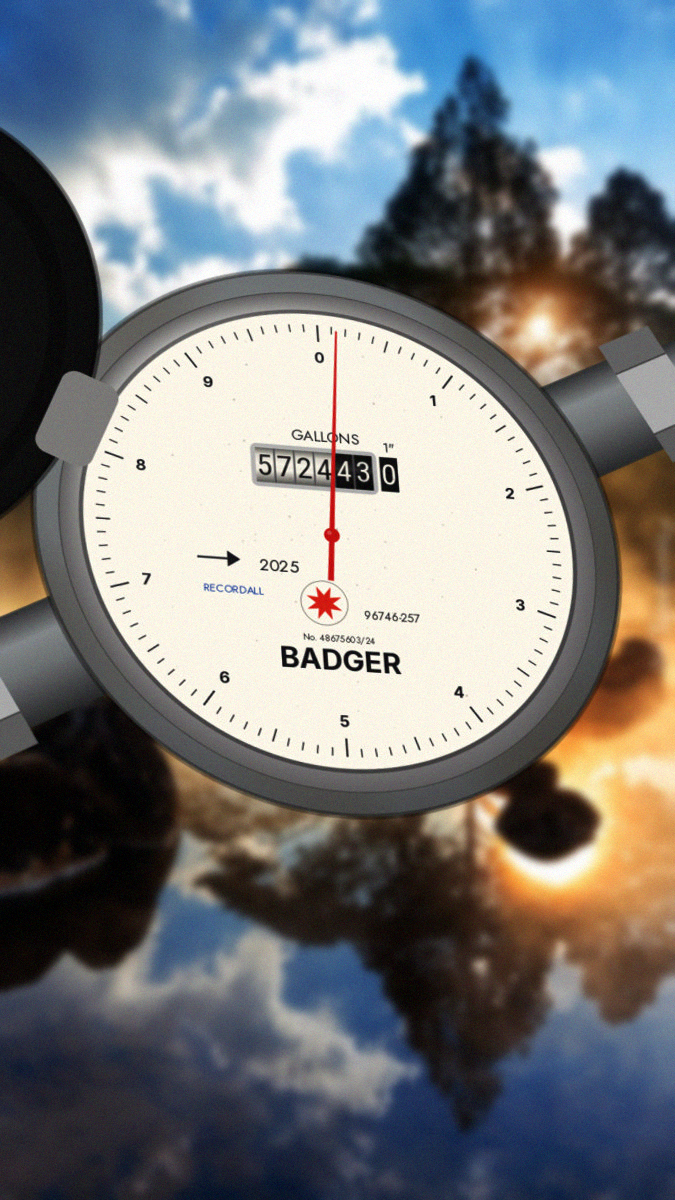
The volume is 5724430.1 gal
